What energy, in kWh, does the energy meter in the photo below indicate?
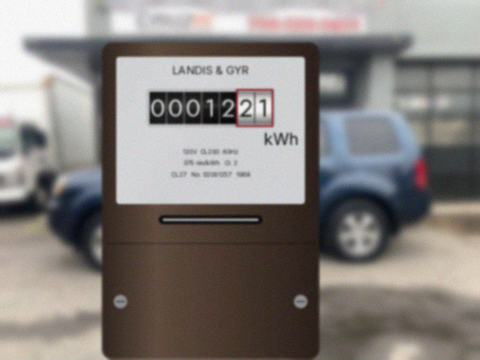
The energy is 12.21 kWh
